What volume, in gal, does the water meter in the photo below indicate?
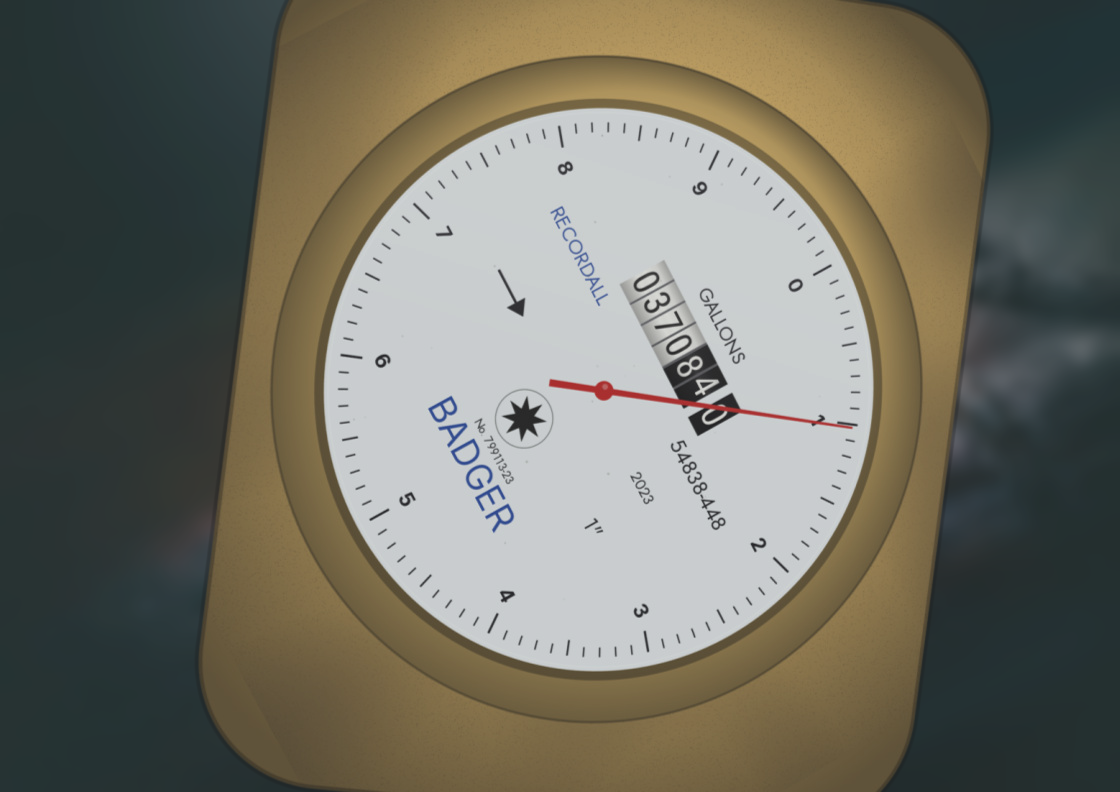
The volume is 370841.0 gal
